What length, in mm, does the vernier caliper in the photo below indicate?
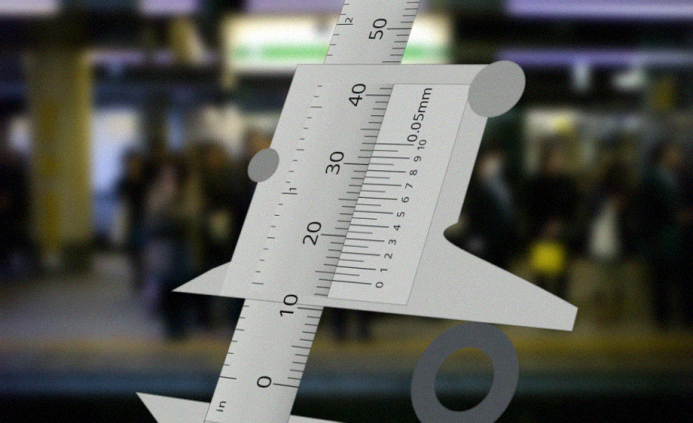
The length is 14.0 mm
